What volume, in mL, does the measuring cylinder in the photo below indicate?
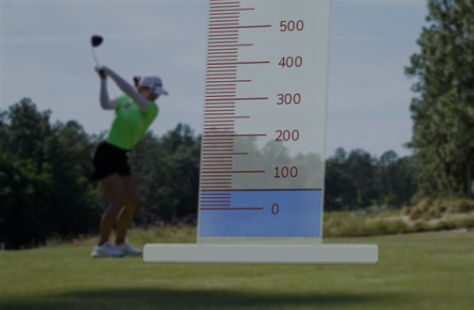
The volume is 50 mL
